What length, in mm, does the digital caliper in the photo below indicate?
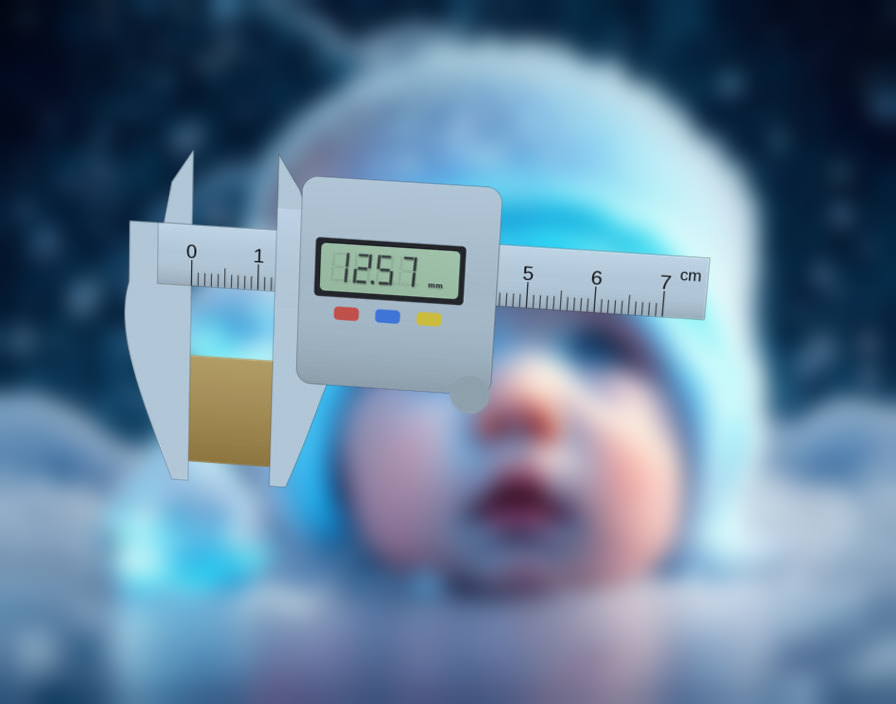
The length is 12.57 mm
